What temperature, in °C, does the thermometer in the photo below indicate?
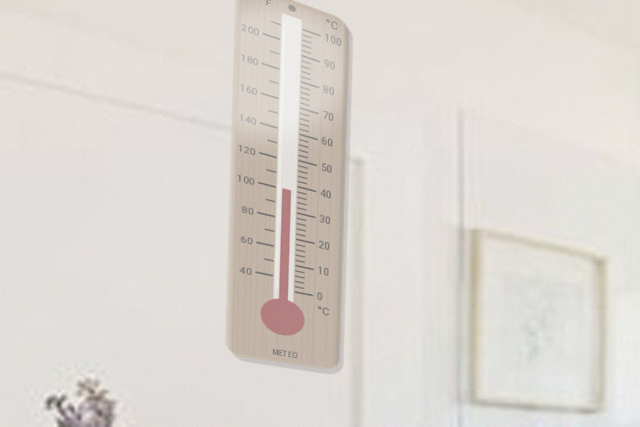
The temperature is 38 °C
